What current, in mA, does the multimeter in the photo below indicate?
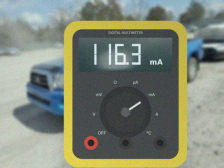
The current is 116.3 mA
